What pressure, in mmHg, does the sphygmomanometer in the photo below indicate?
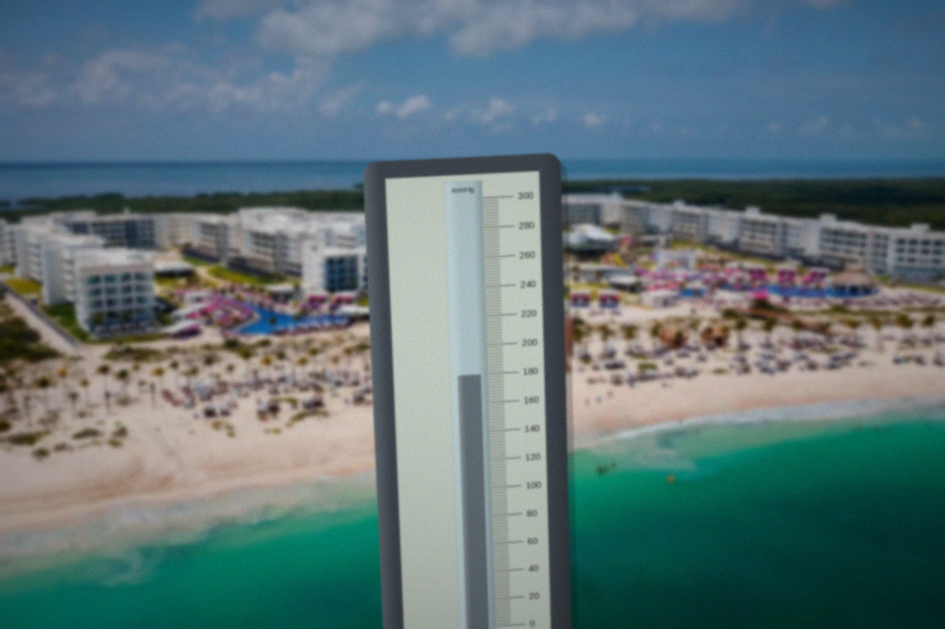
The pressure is 180 mmHg
